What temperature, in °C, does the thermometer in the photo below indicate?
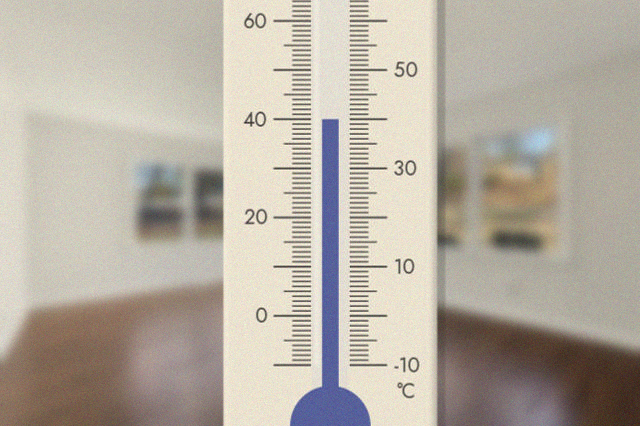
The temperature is 40 °C
